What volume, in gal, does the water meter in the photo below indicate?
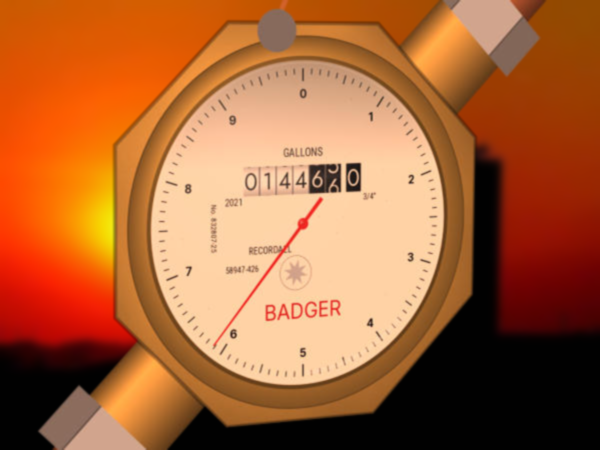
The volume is 144656.1 gal
